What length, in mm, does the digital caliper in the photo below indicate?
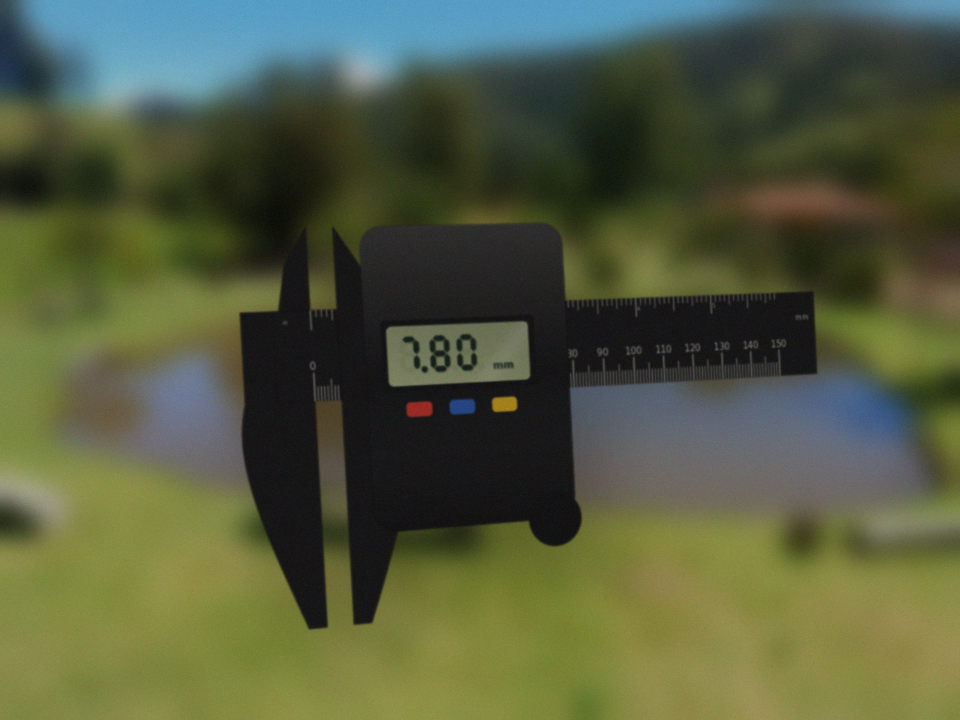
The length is 7.80 mm
